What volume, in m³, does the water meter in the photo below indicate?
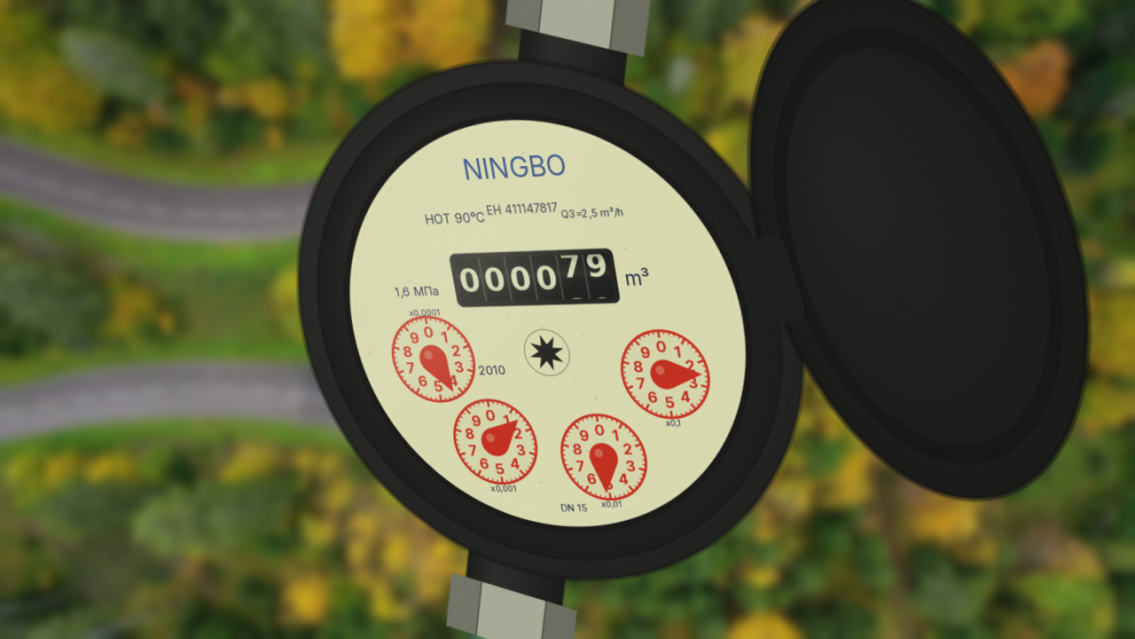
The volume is 79.2514 m³
